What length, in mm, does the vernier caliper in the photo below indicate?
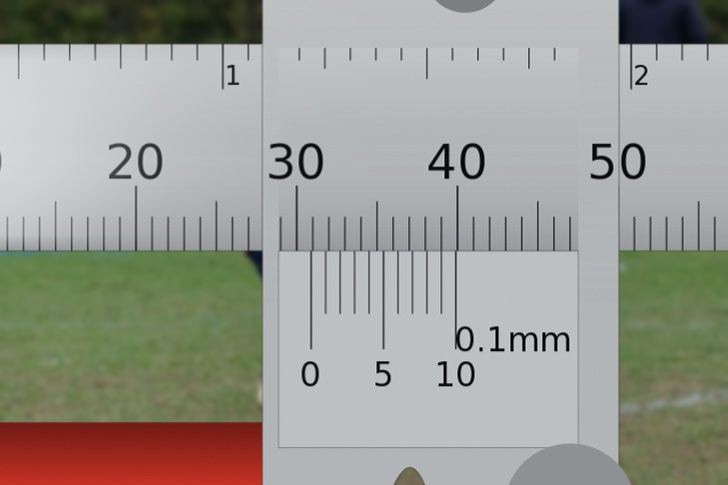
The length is 30.9 mm
